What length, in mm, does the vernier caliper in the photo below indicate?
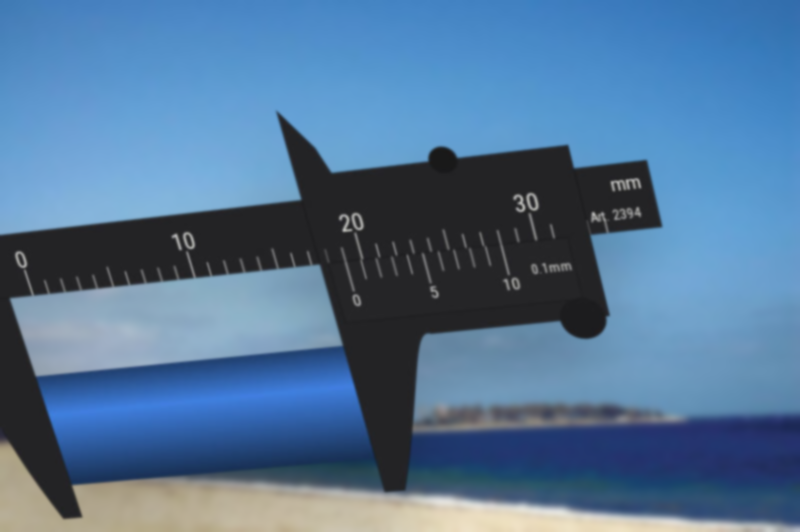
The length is 19.0 mm
